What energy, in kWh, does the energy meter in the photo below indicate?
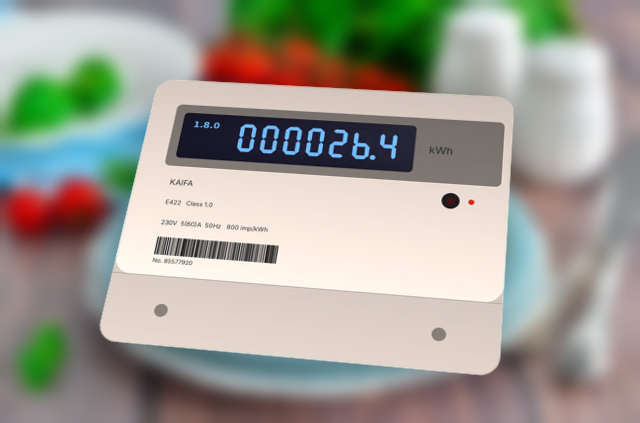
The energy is 26.4 kWh
